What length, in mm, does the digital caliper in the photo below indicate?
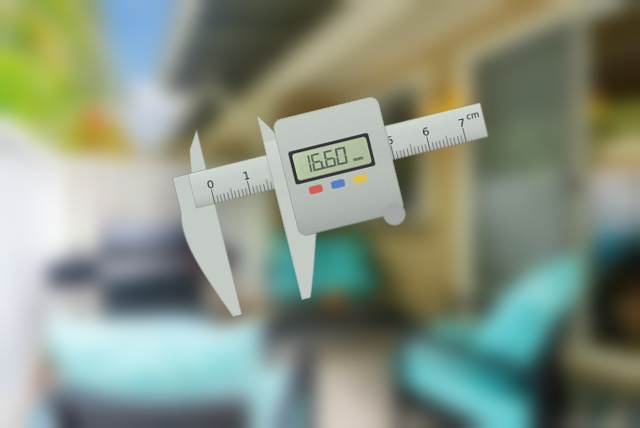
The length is 16.60 mm
